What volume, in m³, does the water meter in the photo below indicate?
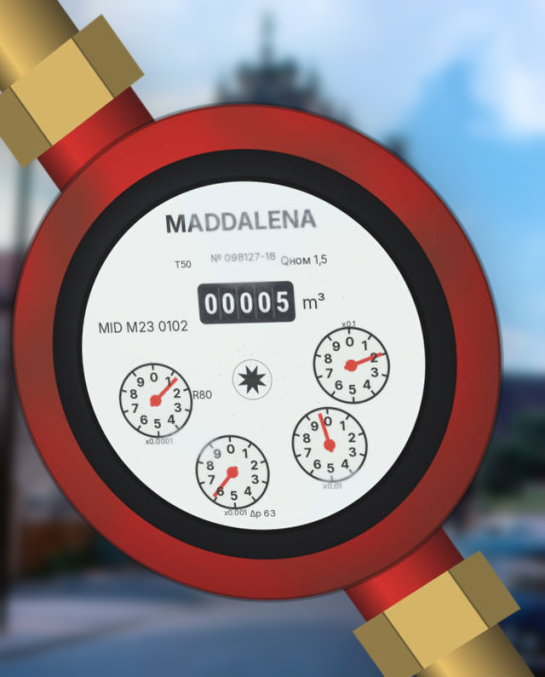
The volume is 5.1961 m³
